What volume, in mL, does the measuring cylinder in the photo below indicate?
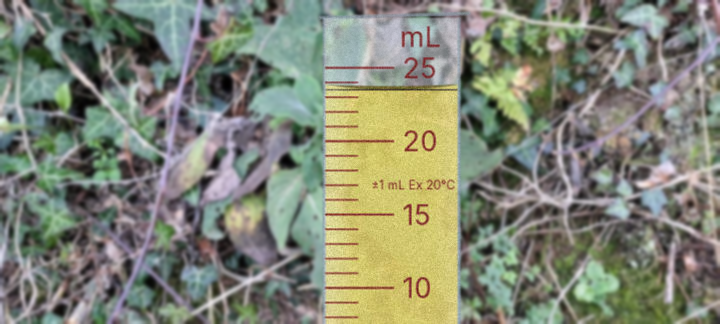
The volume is 23.5 mL
